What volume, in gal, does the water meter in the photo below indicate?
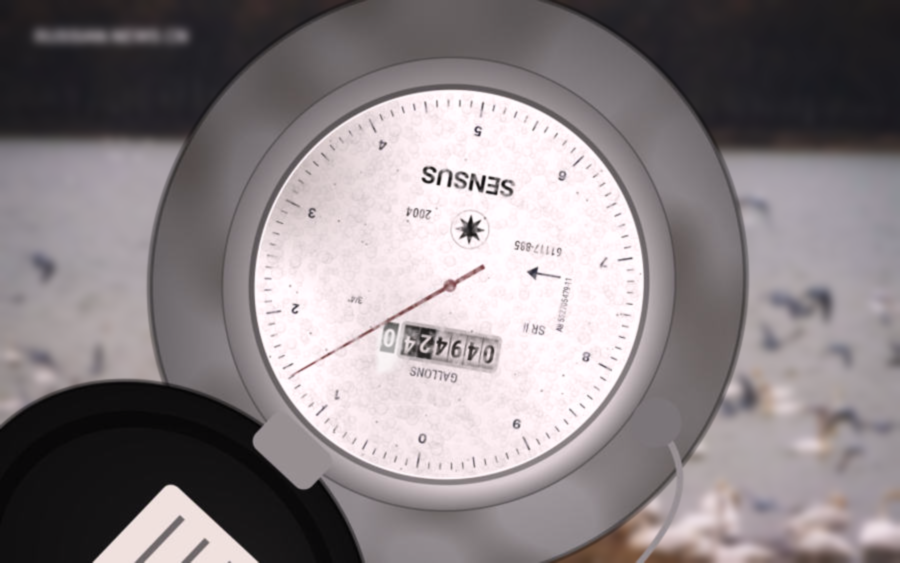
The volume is 494241.4 gal
